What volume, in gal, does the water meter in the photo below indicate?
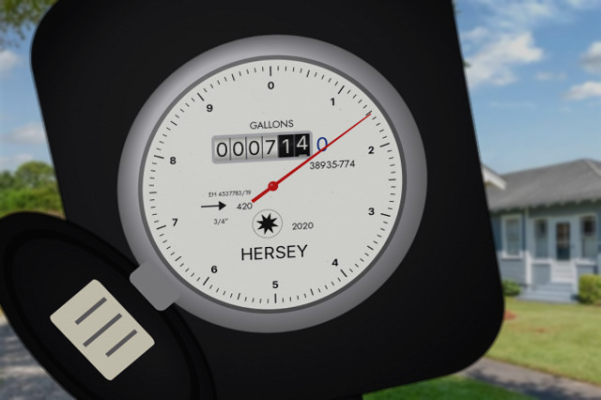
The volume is 7141.5 gal
